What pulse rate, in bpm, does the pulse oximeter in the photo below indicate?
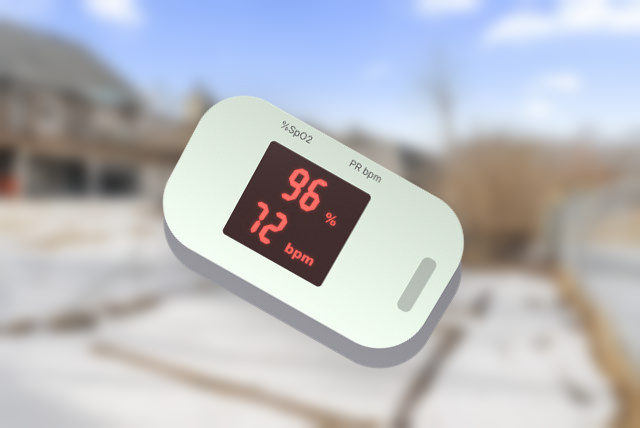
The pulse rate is 72 bpm
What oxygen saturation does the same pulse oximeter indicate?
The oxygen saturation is 96 %
